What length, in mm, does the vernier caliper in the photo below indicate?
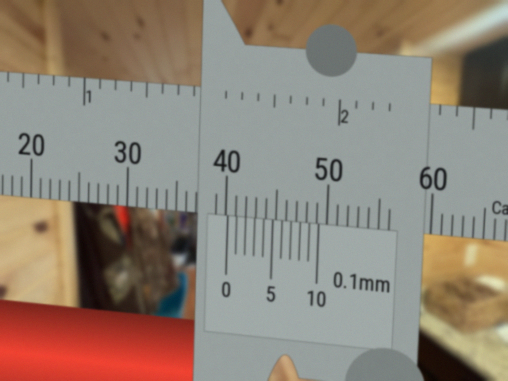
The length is 40.2 mm
